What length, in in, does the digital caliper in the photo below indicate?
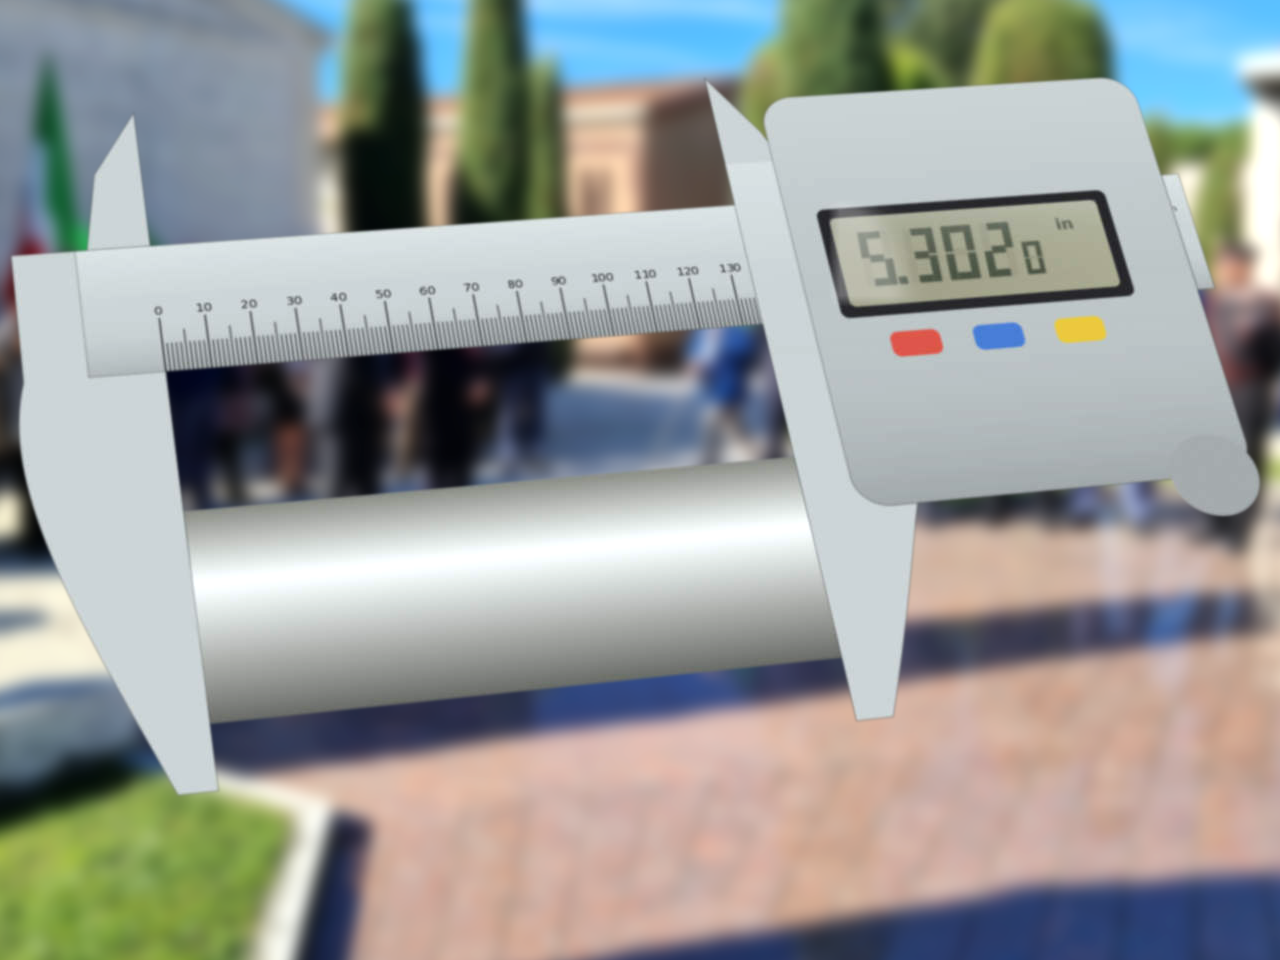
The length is 5.3020 in
